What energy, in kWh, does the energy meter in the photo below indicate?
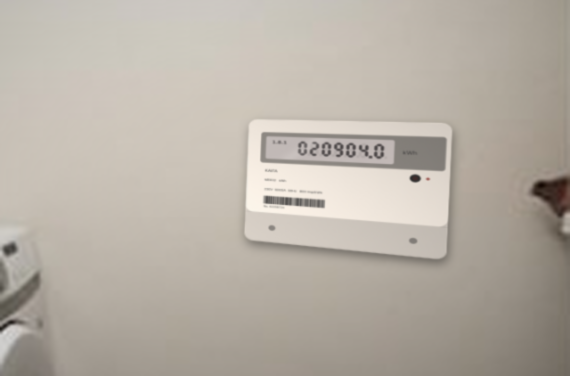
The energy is 20904.0 kWh
